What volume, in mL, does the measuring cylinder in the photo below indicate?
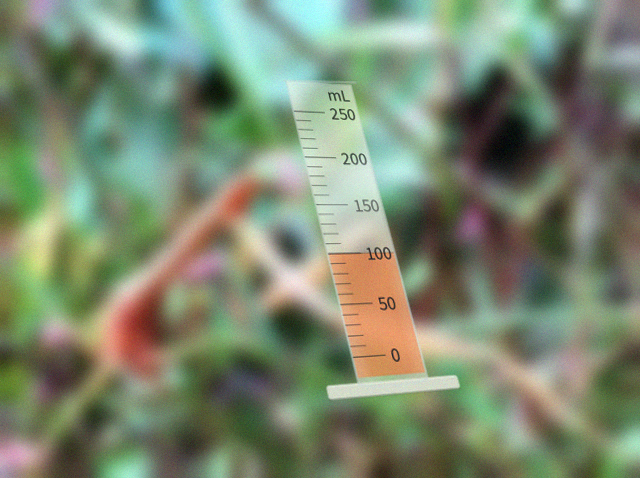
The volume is 100 mL
